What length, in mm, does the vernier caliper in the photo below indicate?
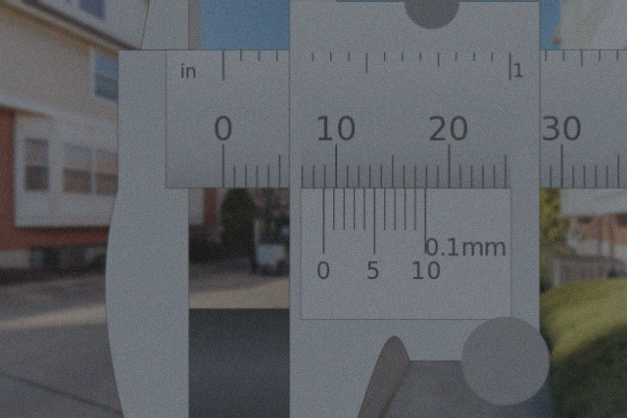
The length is 8.9 mm
